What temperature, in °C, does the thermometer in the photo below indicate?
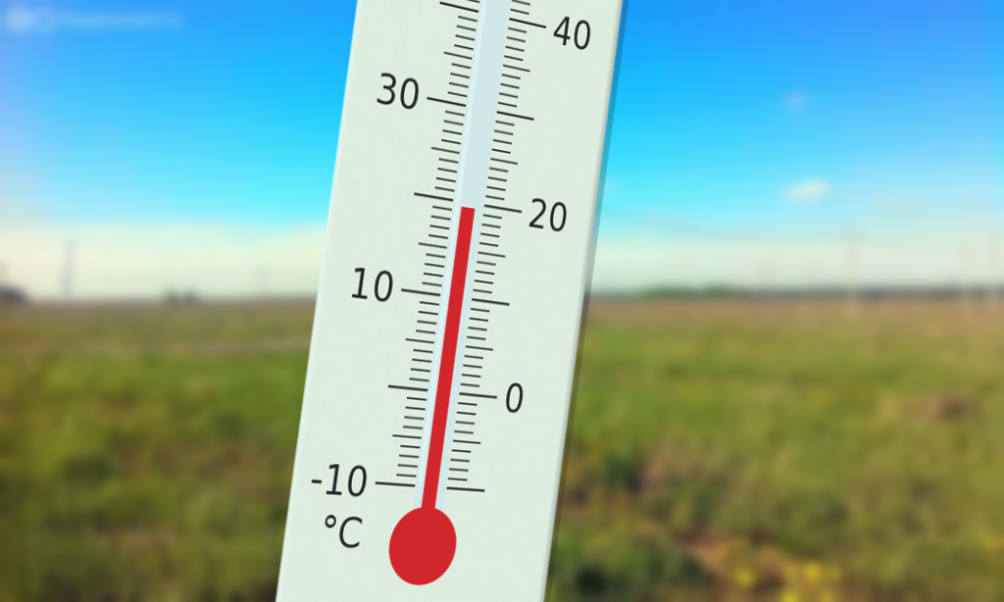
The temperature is 19.5 °C
